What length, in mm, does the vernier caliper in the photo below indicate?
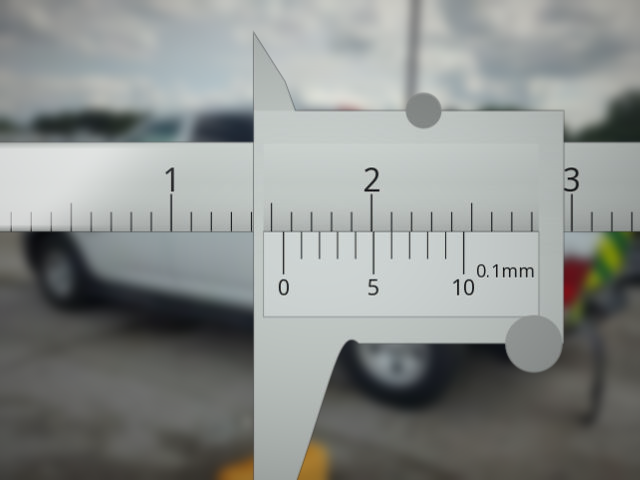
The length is 15.6 mm
